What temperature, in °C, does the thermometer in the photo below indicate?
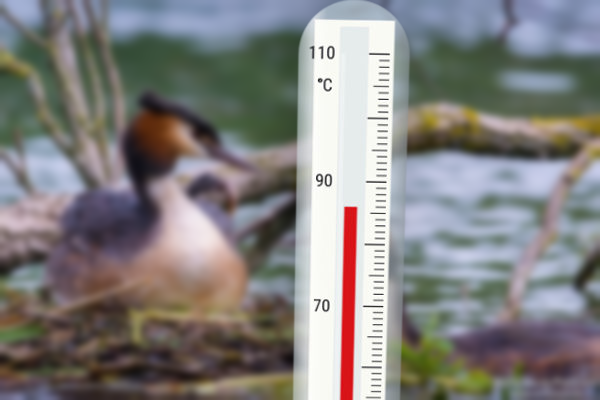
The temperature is 86 °C
